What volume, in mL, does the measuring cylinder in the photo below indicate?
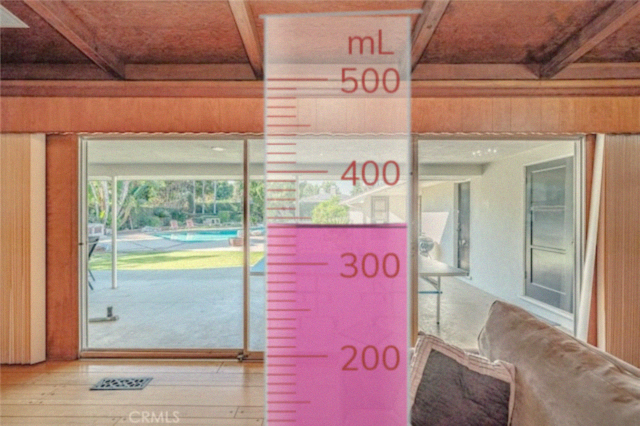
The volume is 340 mL
